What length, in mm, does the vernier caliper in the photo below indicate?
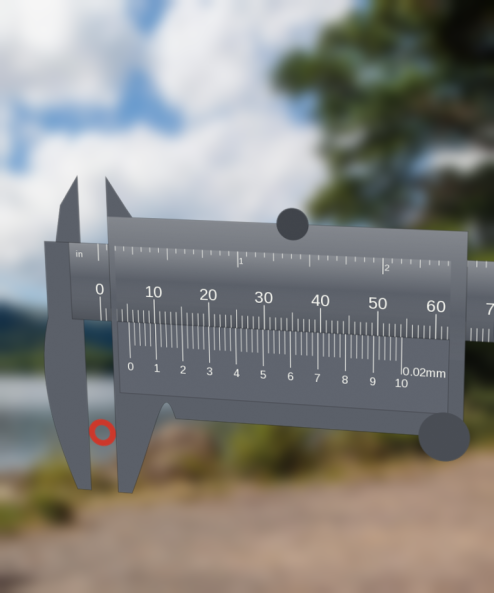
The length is 5.2 mm
